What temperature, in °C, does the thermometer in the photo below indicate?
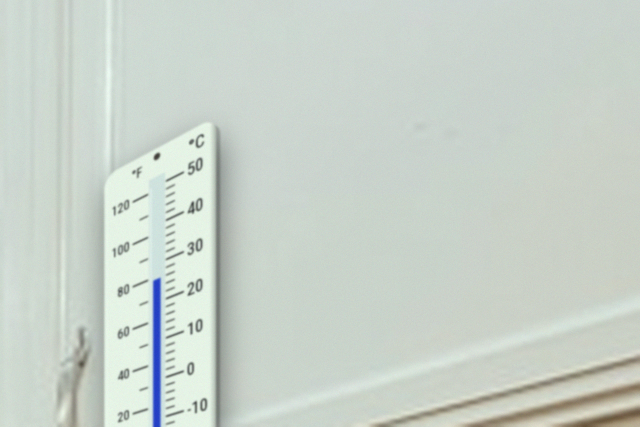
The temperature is 26 °C
